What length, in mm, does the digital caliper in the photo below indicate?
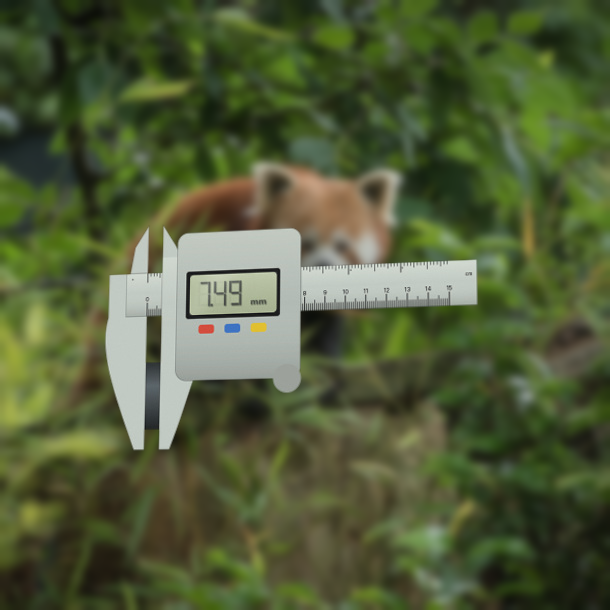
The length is 7.49 mm
